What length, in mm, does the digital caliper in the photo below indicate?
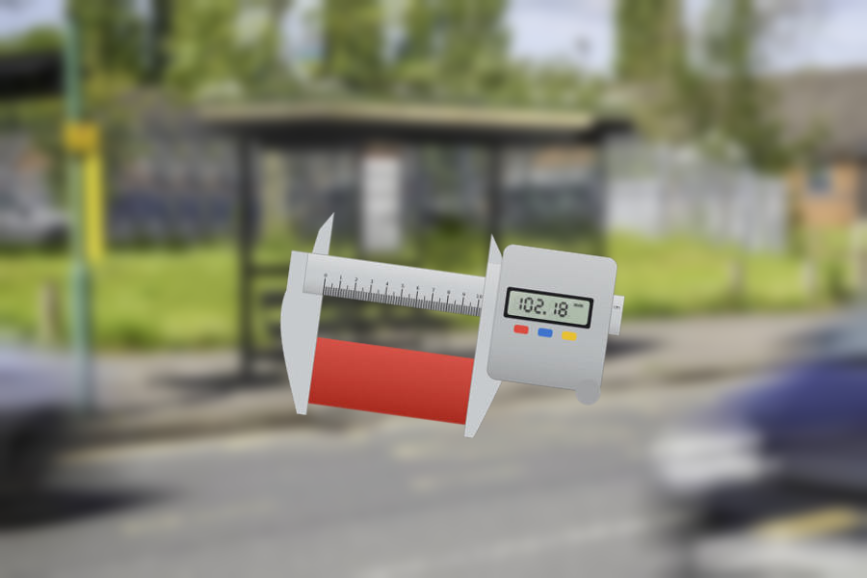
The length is 102.18 mm
